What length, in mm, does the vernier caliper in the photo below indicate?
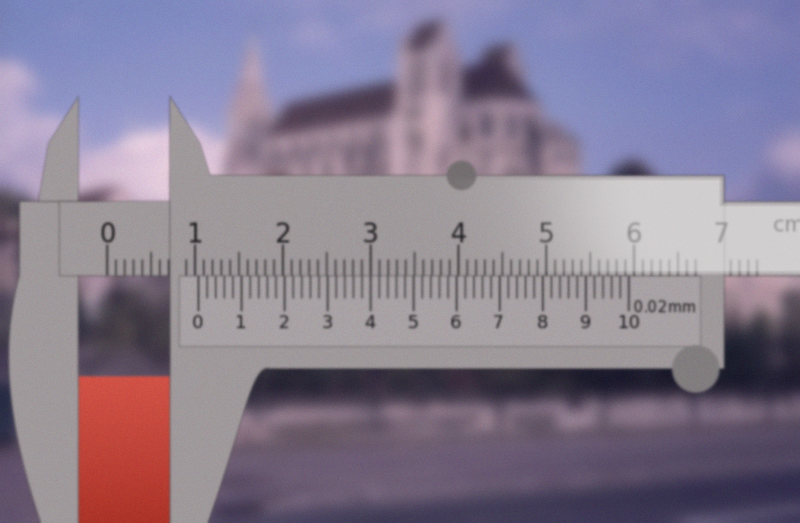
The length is 10.4 mm
